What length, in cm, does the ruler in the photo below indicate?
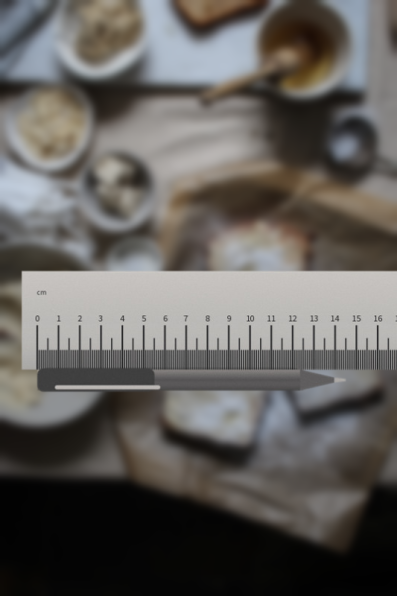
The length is 14.5 cm
